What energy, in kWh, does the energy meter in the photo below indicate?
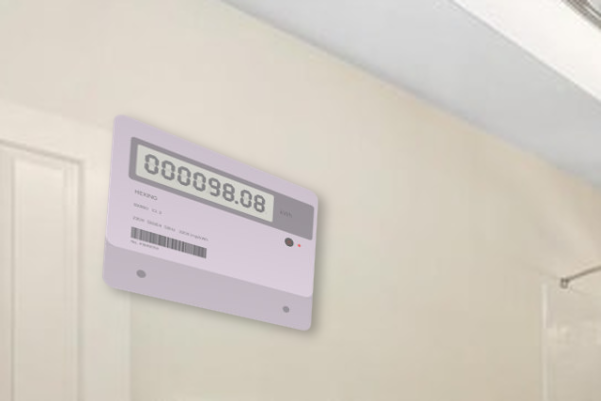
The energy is 98.08 kWh
